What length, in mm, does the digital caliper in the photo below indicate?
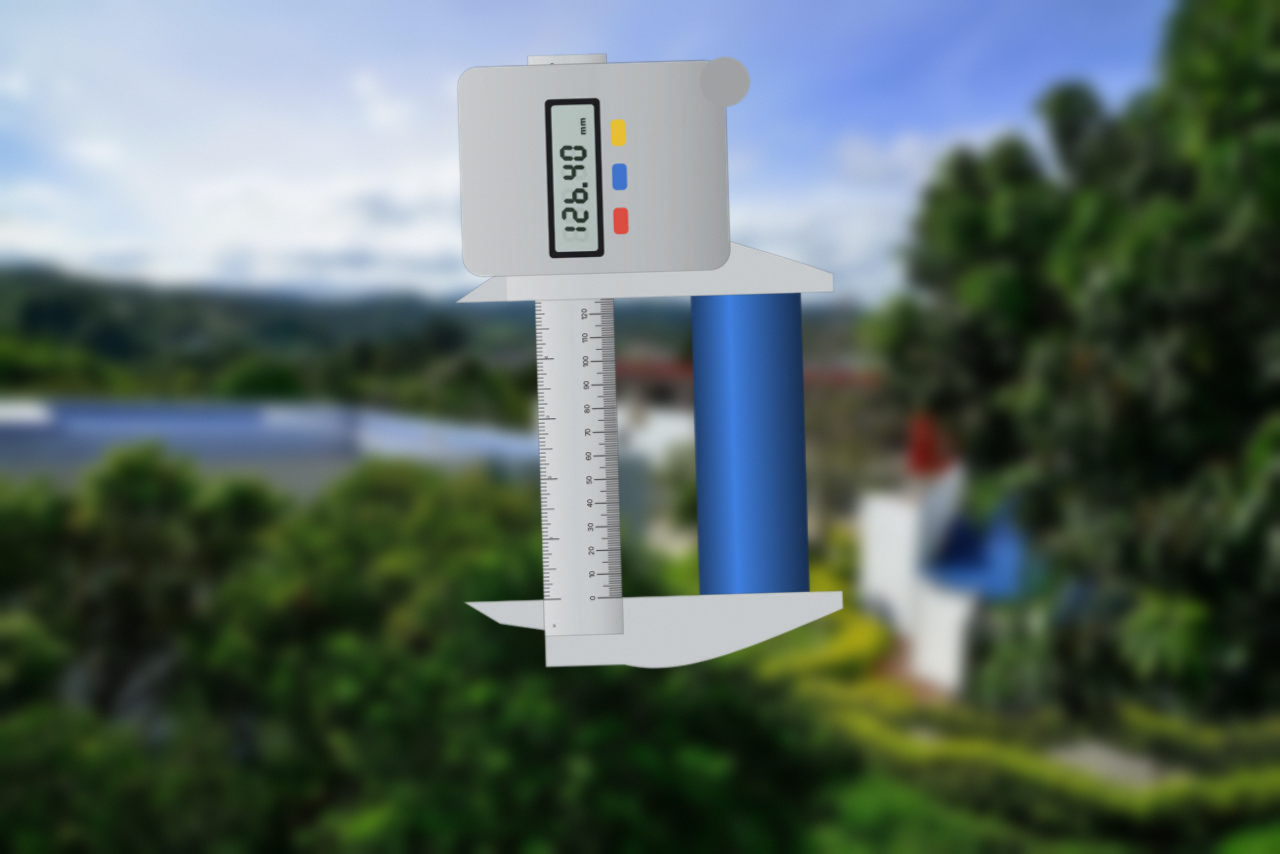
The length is 126.40 mm
